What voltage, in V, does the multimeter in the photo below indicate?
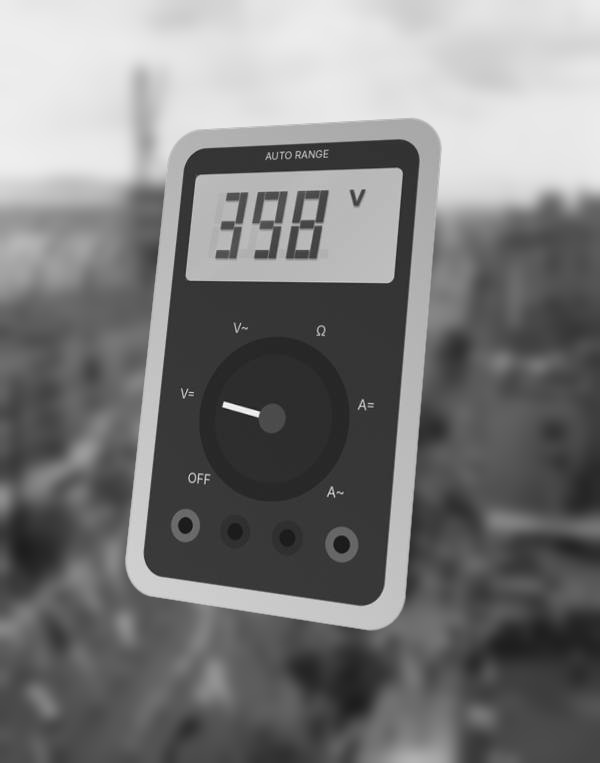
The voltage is 398 V
